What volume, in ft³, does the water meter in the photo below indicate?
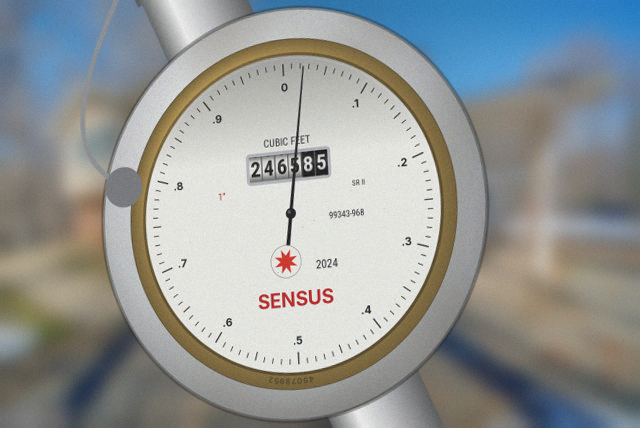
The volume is 246585.02 ft³
